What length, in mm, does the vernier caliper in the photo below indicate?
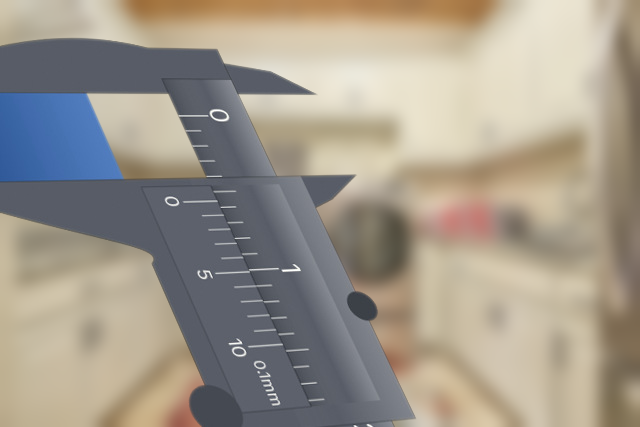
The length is 5.6 mm
